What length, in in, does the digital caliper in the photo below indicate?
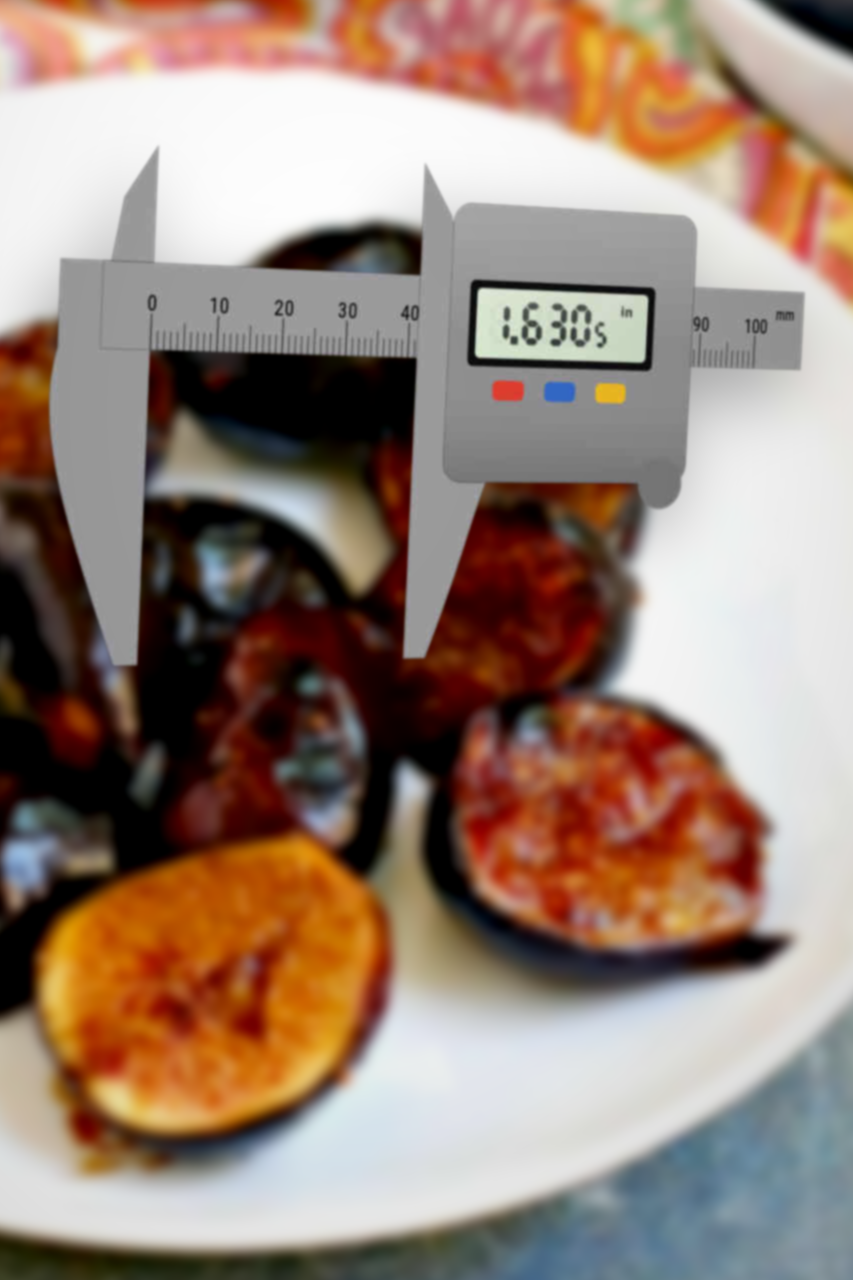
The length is 1.6305 in
